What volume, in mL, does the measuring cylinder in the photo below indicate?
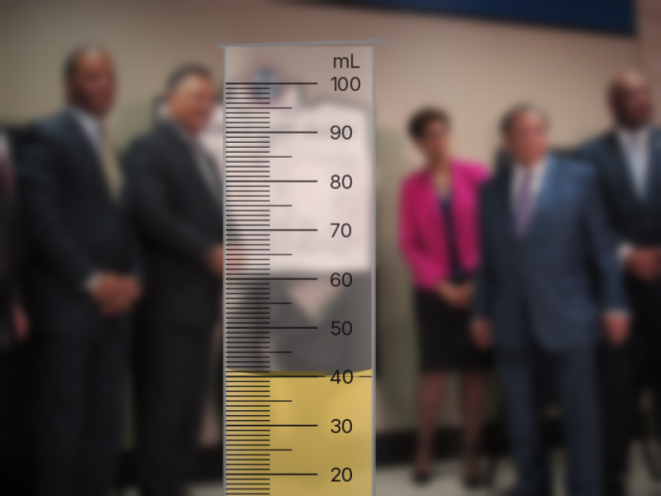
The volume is 40 mL
